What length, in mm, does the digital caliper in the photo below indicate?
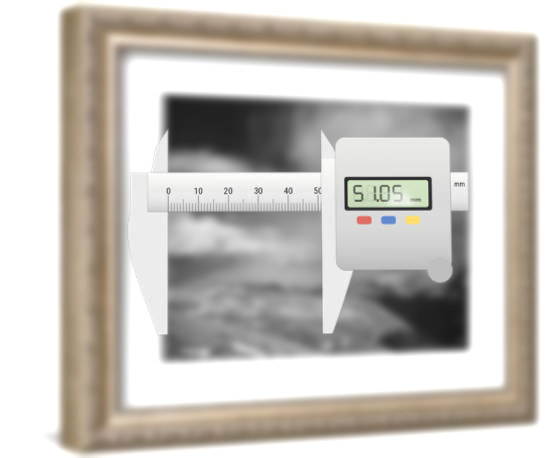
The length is 51.05 mm
